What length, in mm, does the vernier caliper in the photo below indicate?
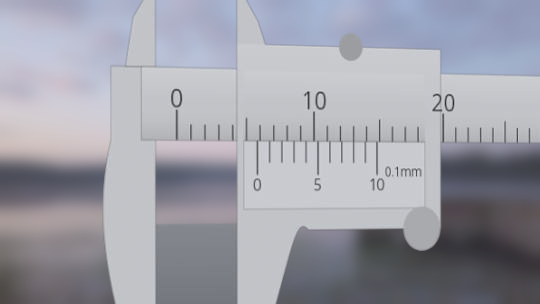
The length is 5.8 mm
